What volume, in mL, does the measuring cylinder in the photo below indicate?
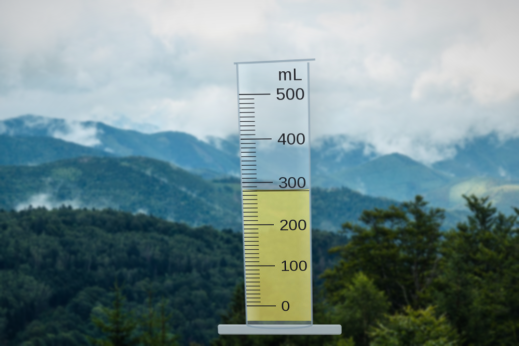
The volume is 280 mL
